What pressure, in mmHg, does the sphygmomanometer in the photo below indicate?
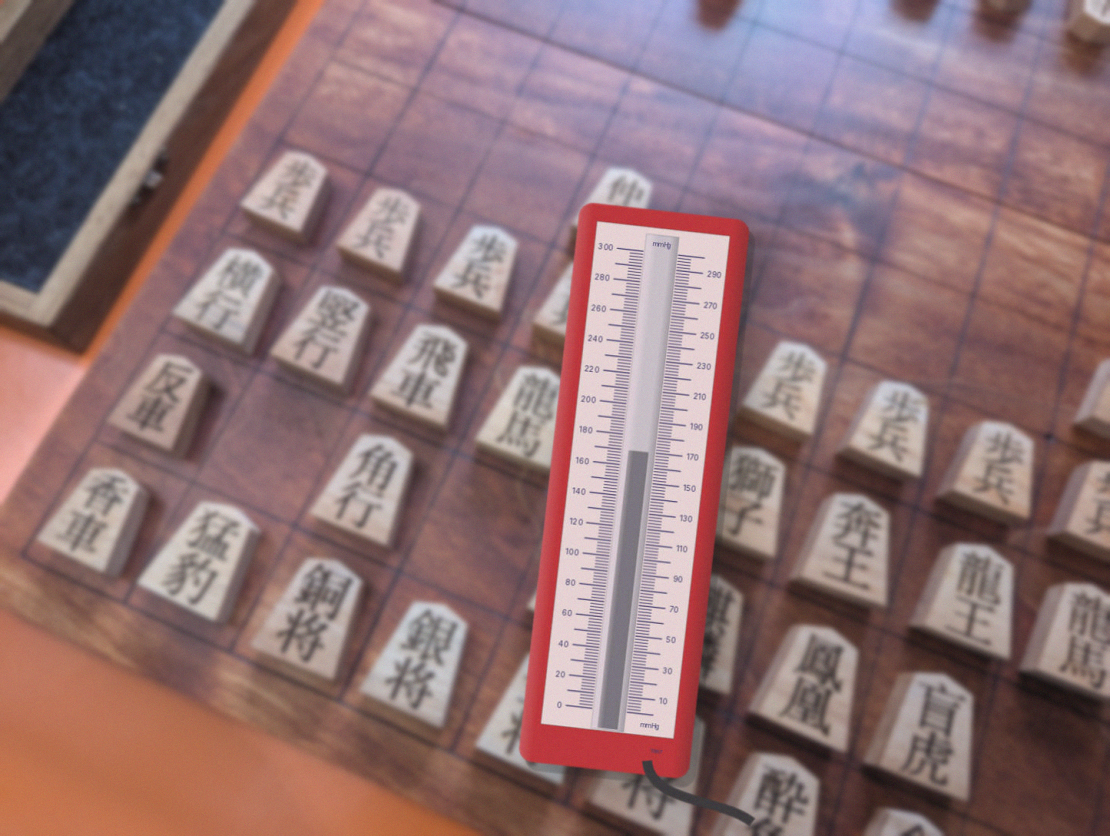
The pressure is 170 mmHg
